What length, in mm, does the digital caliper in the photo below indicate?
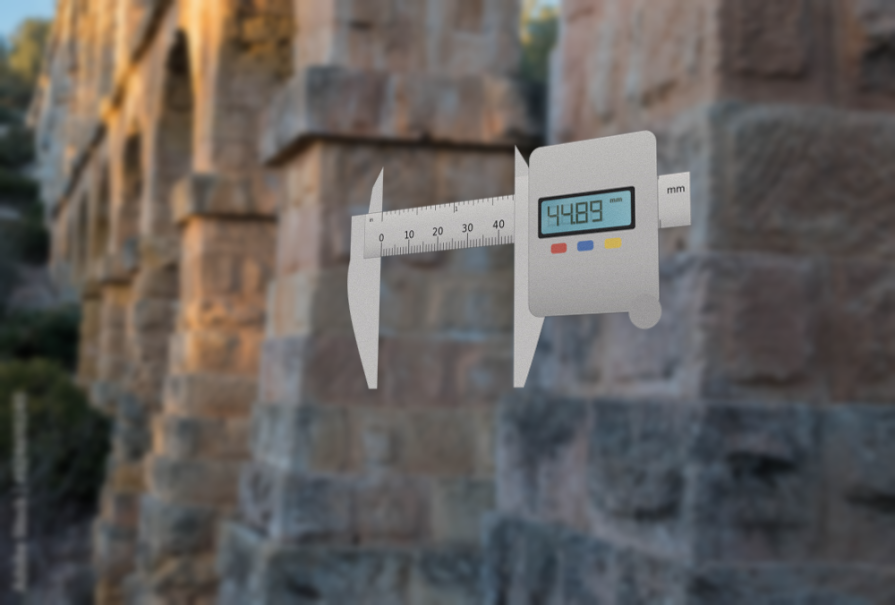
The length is 44.89 mm
